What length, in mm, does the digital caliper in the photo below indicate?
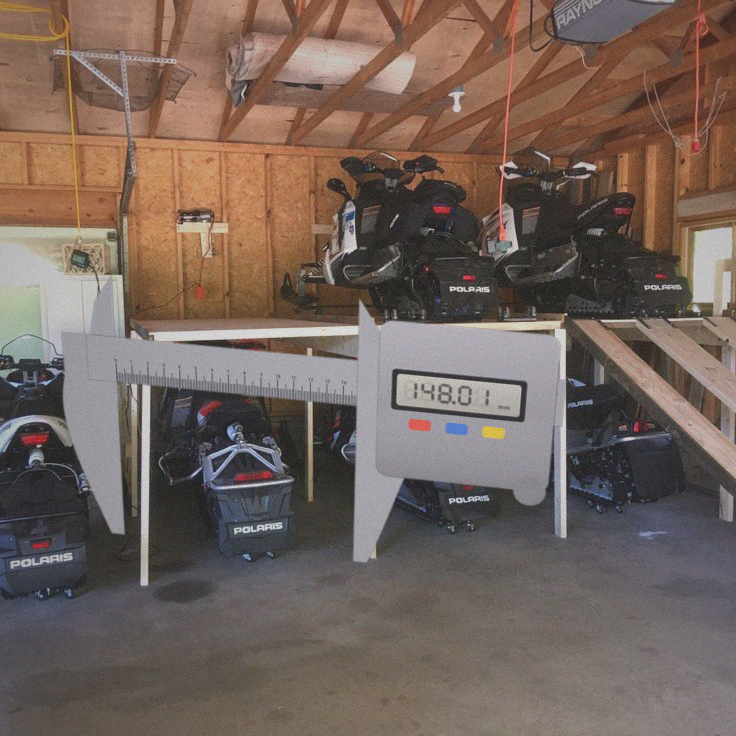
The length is 148.01 mm
